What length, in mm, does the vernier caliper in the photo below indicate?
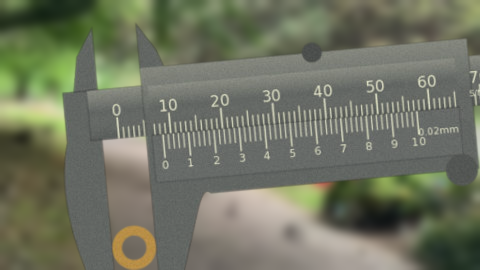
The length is 8.5 mm
